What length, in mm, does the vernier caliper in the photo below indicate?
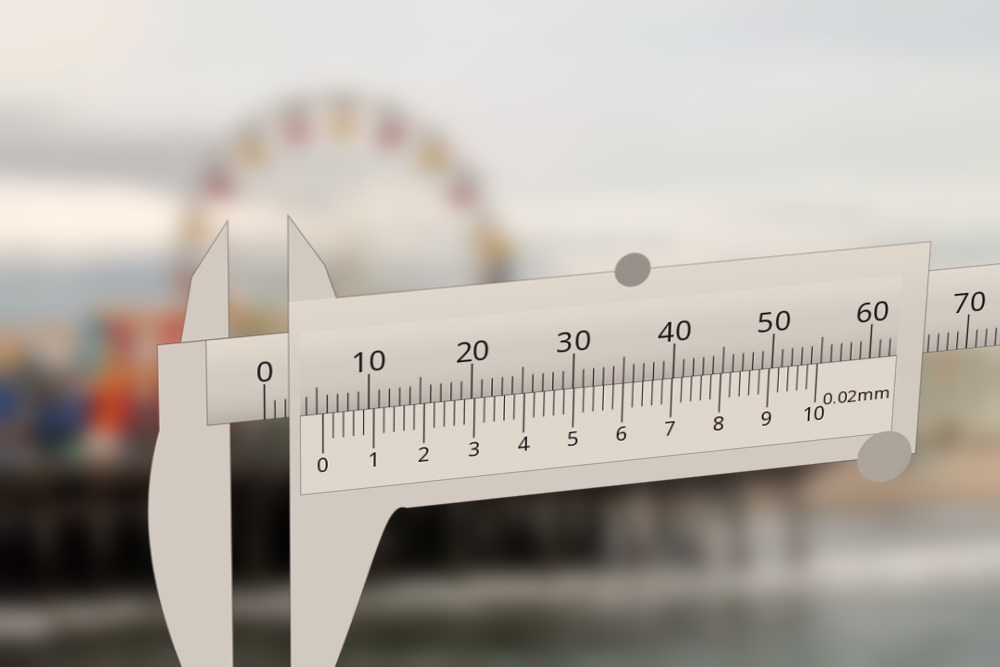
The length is 5.6 mm
